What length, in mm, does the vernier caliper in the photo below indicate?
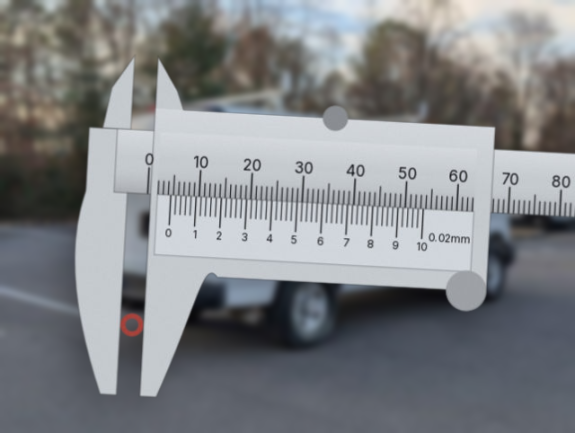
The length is 4.5 mm
